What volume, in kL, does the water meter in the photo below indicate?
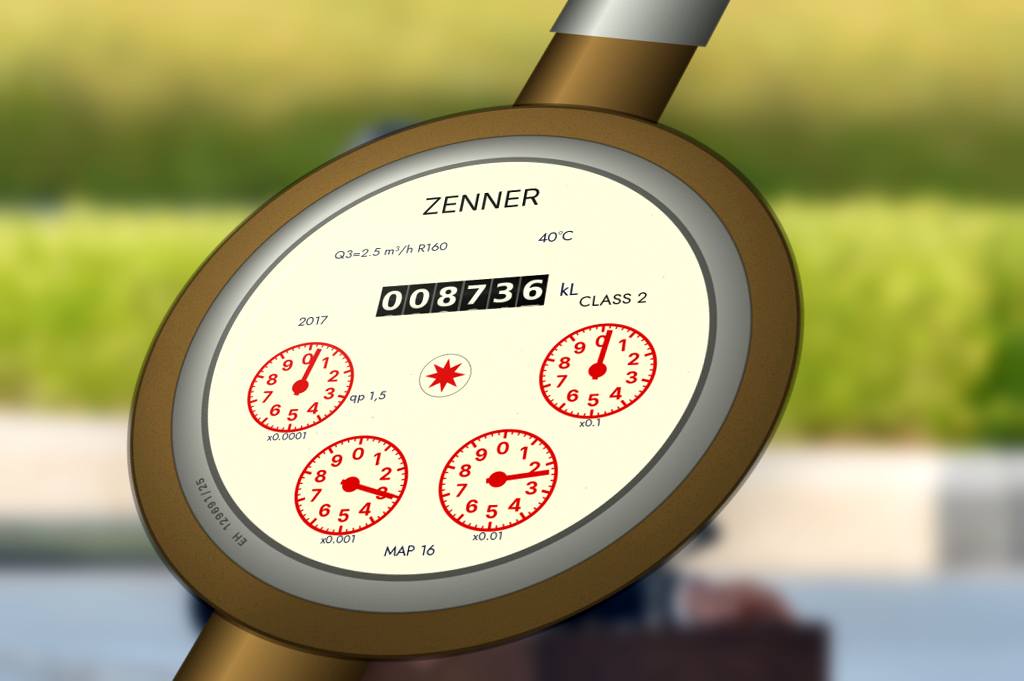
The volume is 8736.0230 kL
